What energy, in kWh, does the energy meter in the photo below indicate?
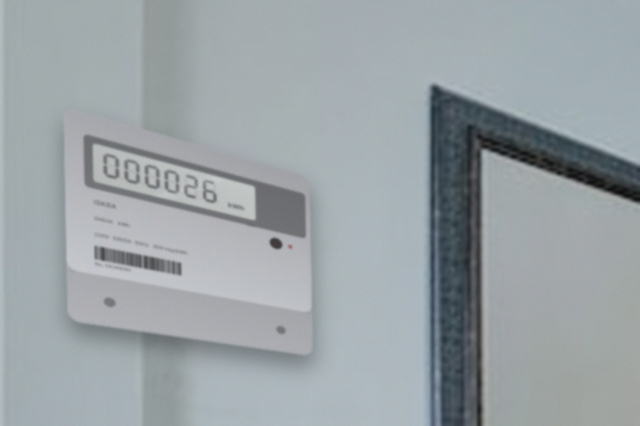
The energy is 26 kWh
